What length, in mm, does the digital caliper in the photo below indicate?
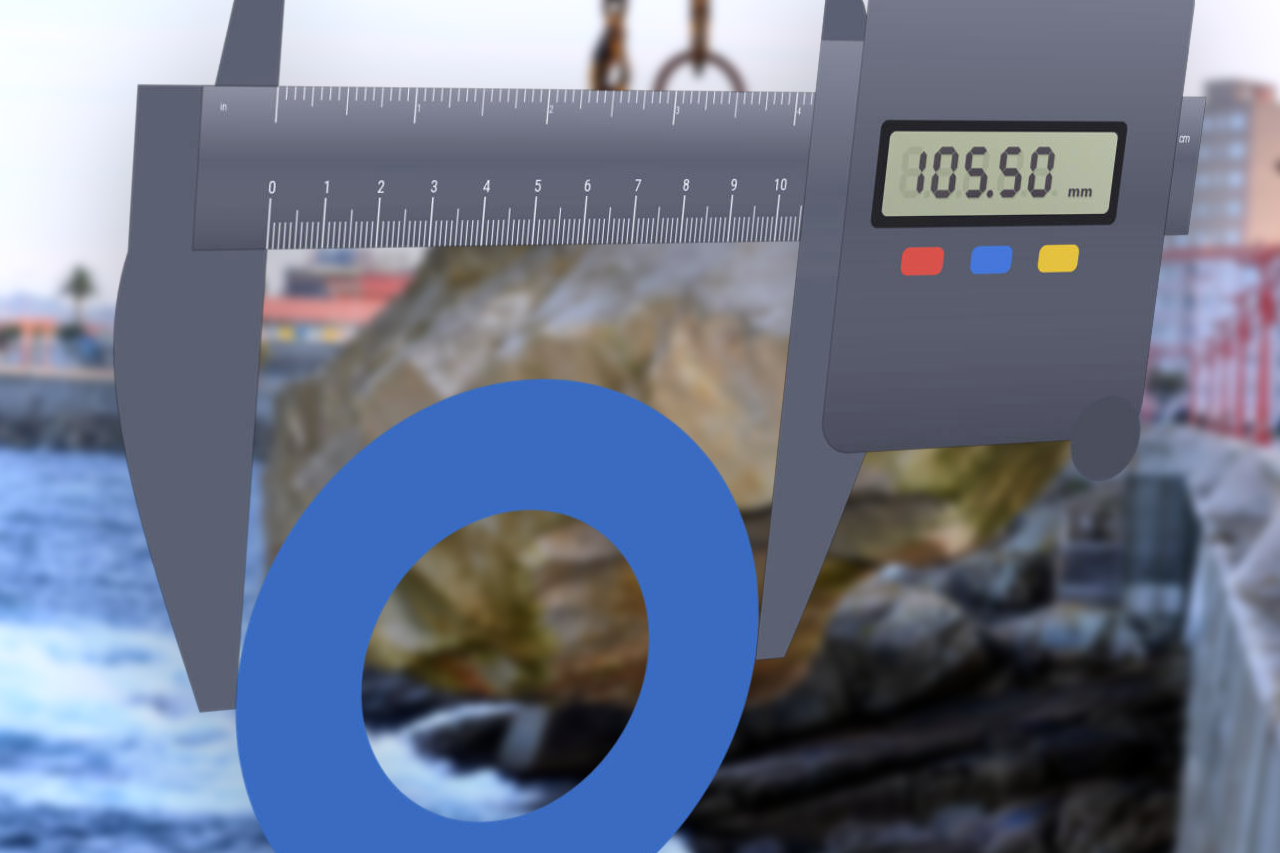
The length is 105.50 mm
